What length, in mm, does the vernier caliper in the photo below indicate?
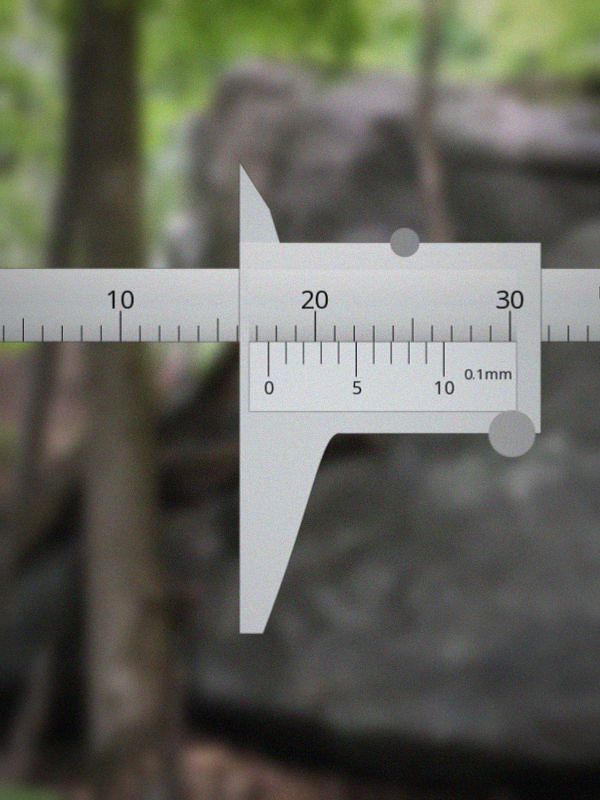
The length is 17.6 mm
